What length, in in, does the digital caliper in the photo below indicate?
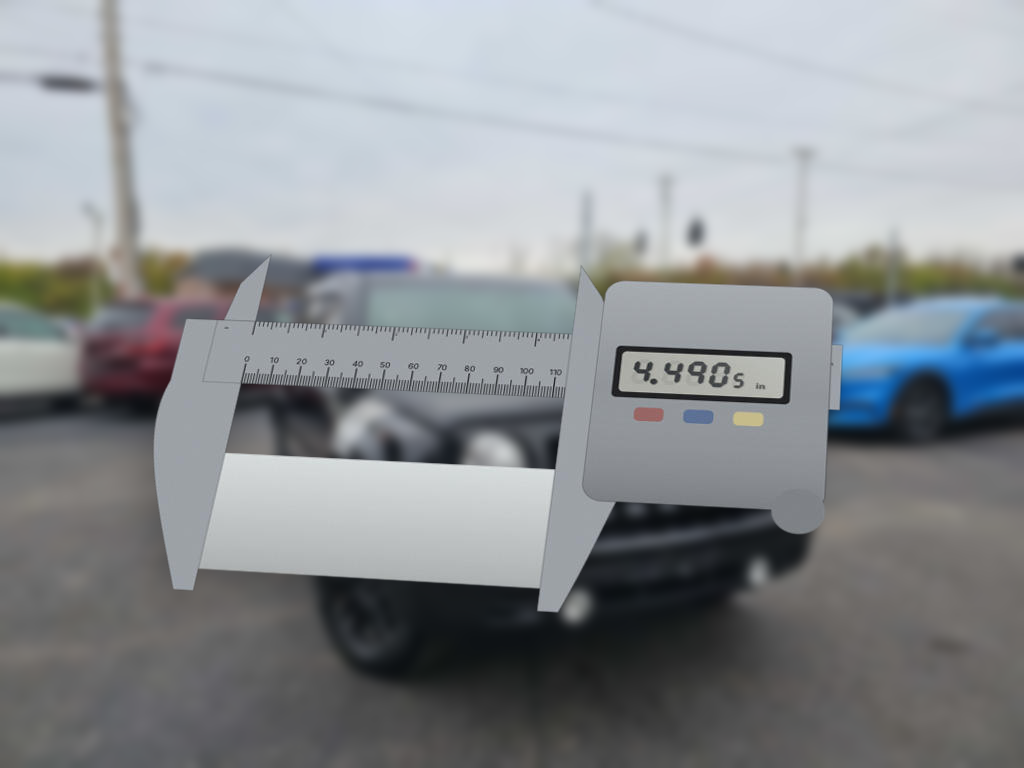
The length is 4.4905 in
